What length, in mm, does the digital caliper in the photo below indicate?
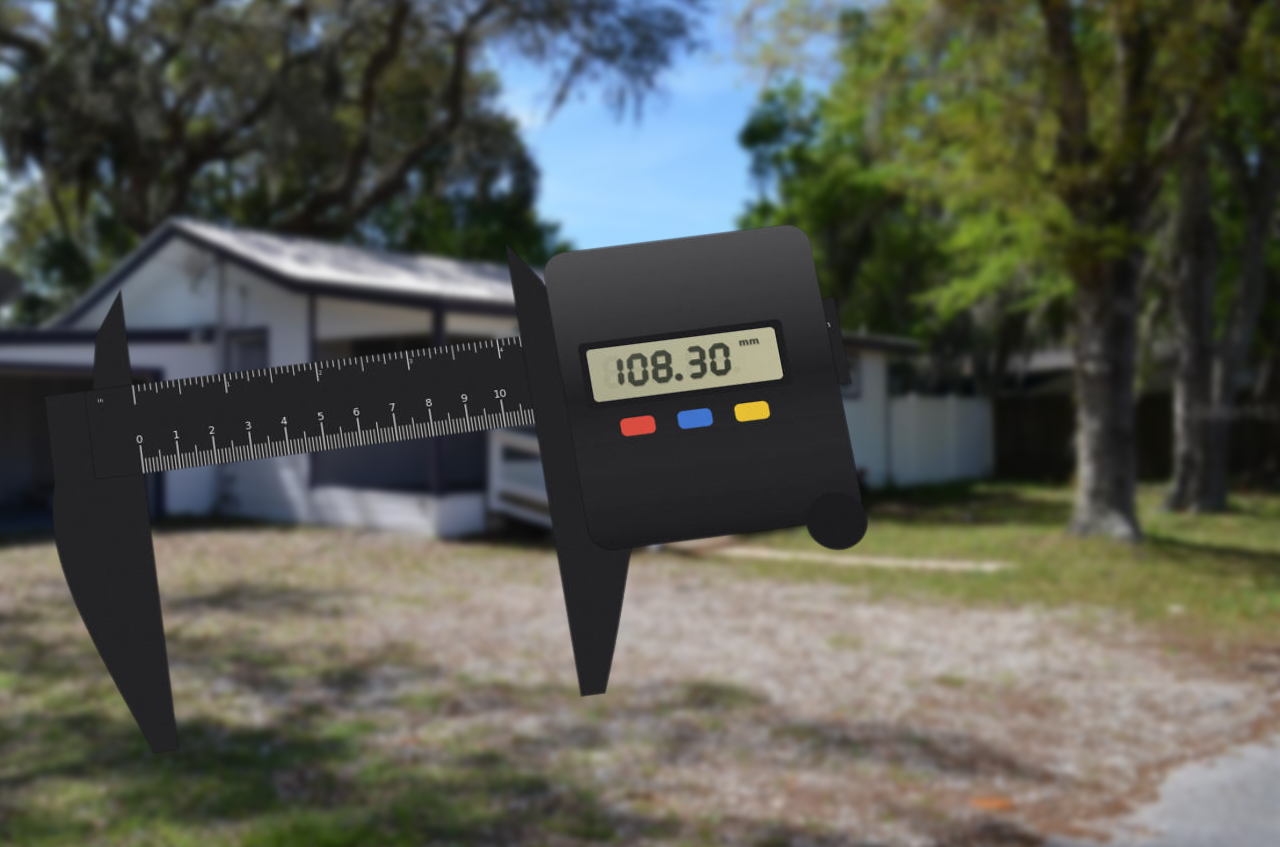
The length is 108.30 mm
